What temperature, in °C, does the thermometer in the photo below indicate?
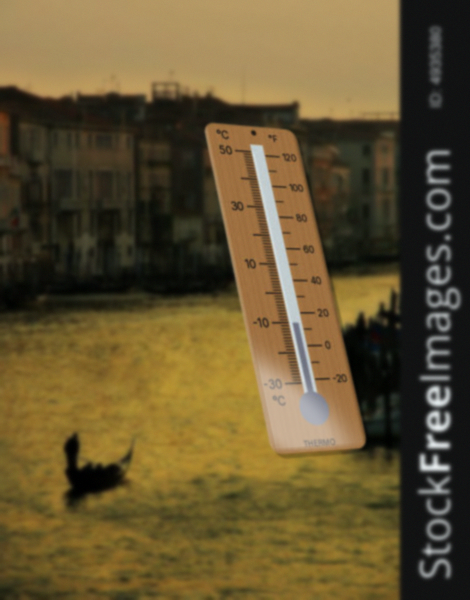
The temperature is -10 °C
